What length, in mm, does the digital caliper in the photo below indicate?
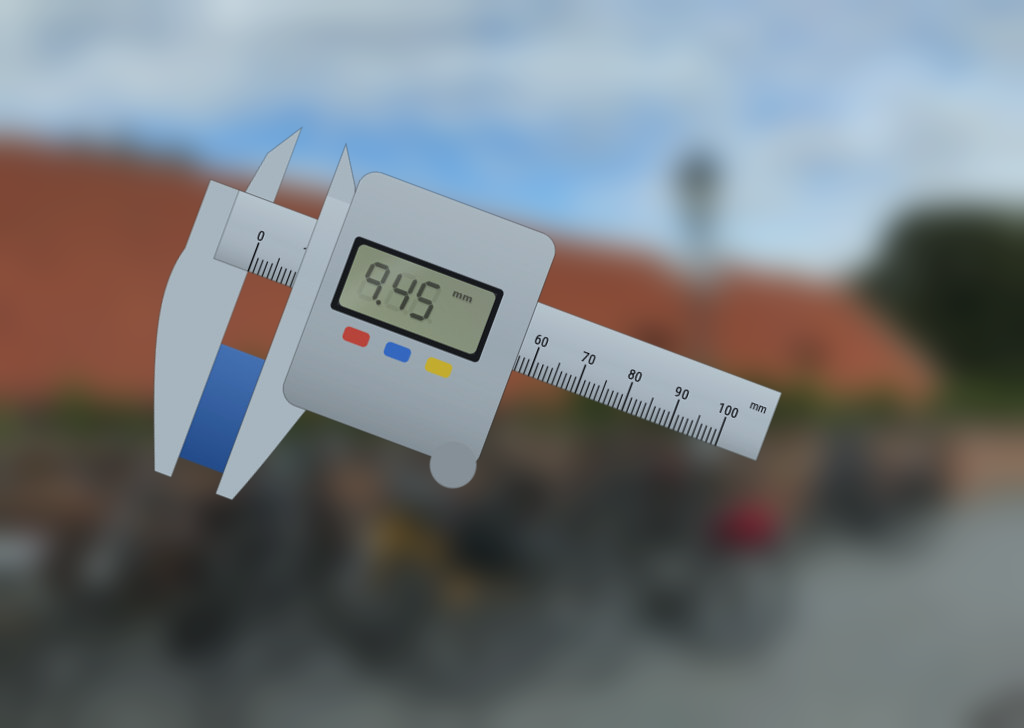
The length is 9.45 mm
